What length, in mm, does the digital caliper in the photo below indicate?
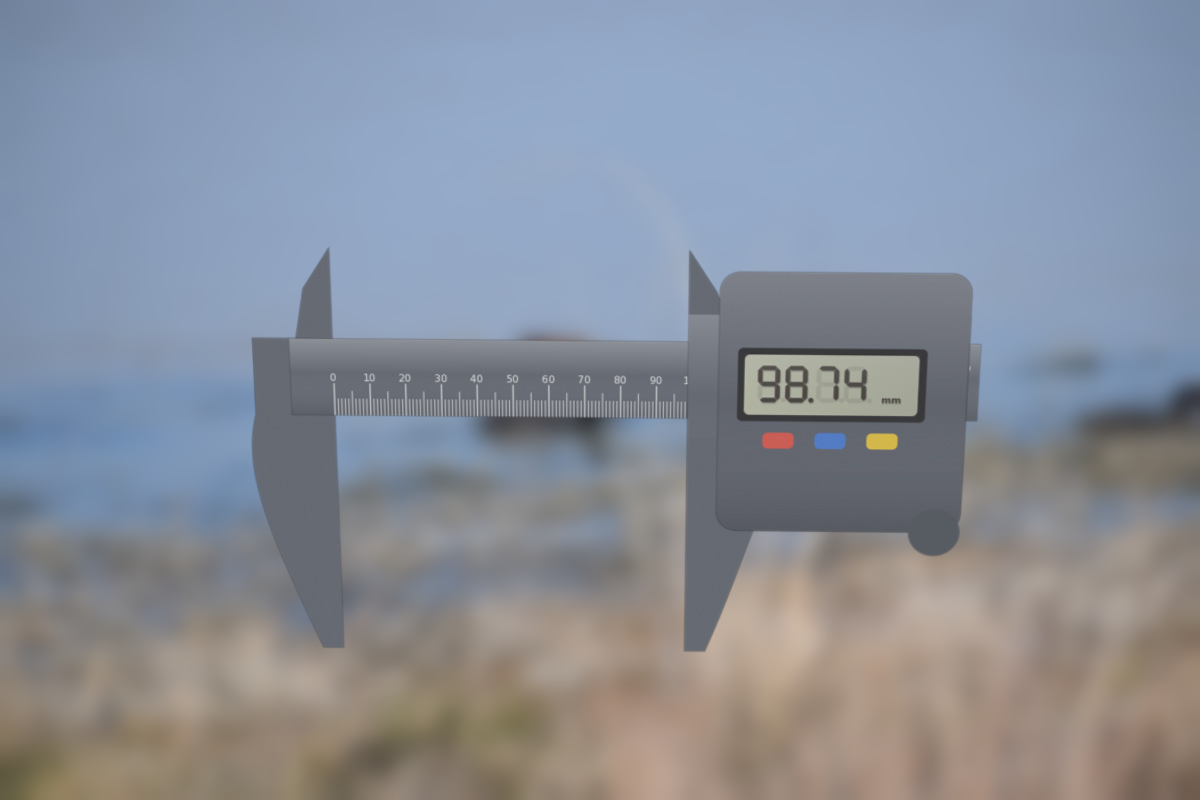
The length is 98.74 mm
